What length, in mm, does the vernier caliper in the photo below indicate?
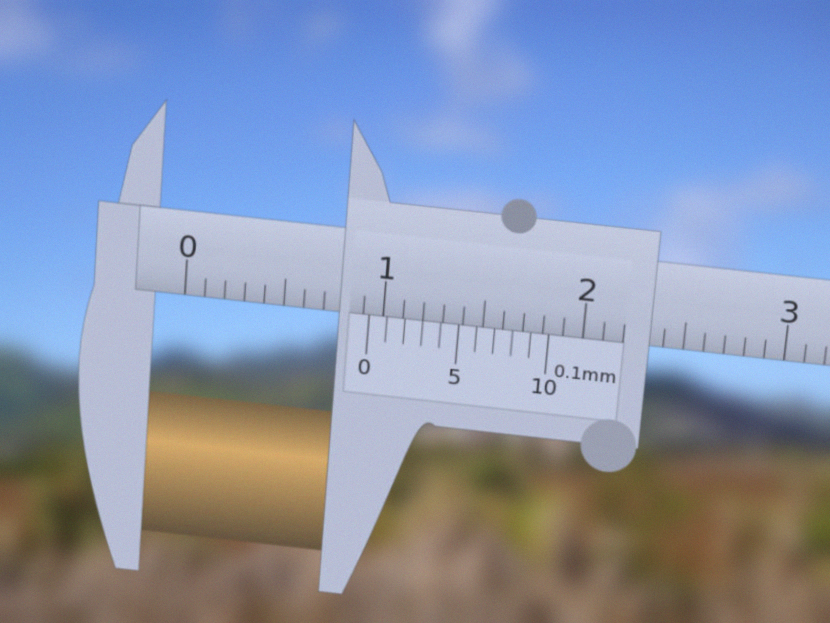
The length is 9.3 mm
